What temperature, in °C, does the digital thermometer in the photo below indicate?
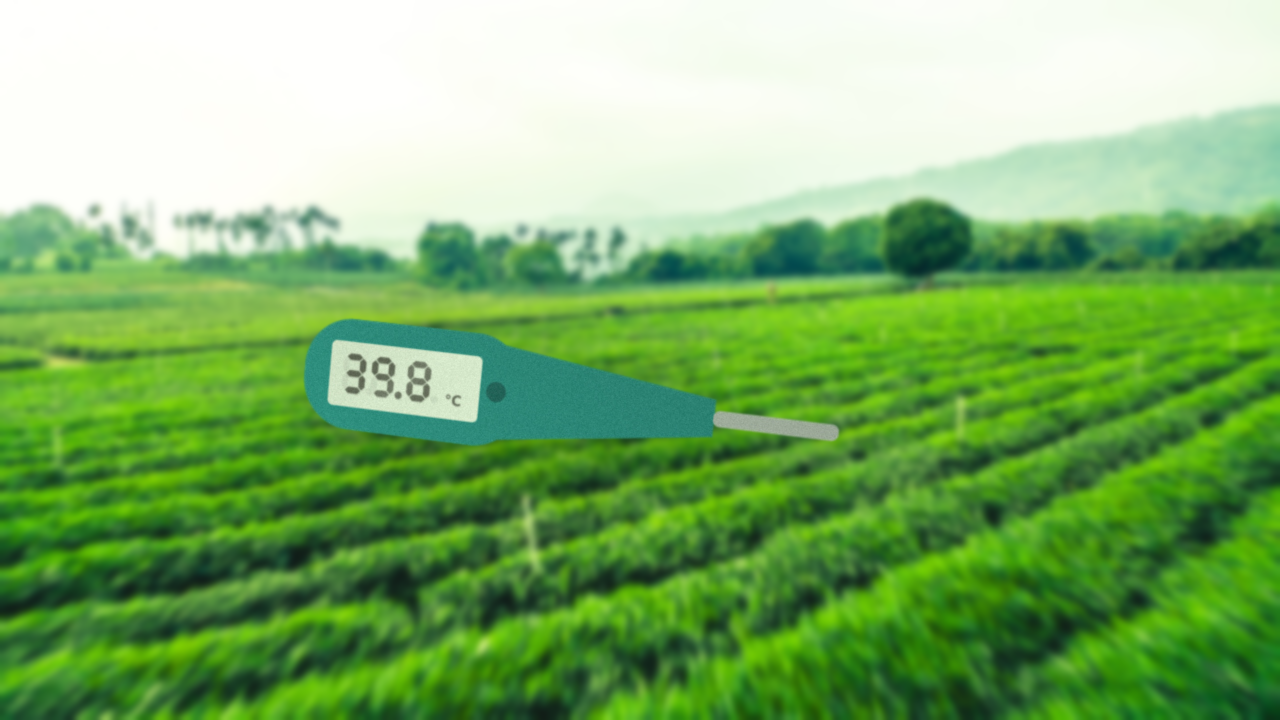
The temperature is 39.8 °C
